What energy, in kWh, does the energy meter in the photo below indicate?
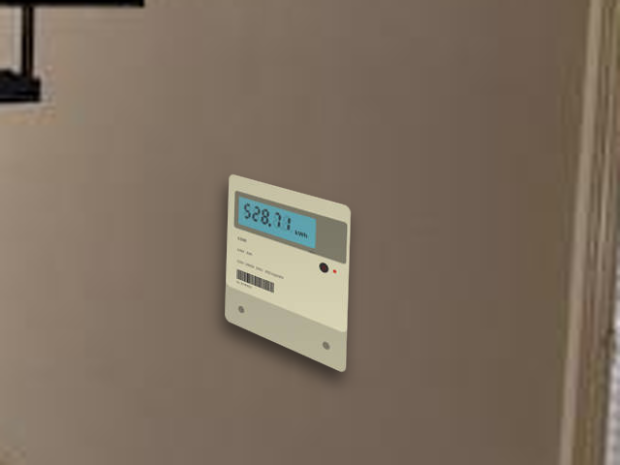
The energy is 528.71 kWh
